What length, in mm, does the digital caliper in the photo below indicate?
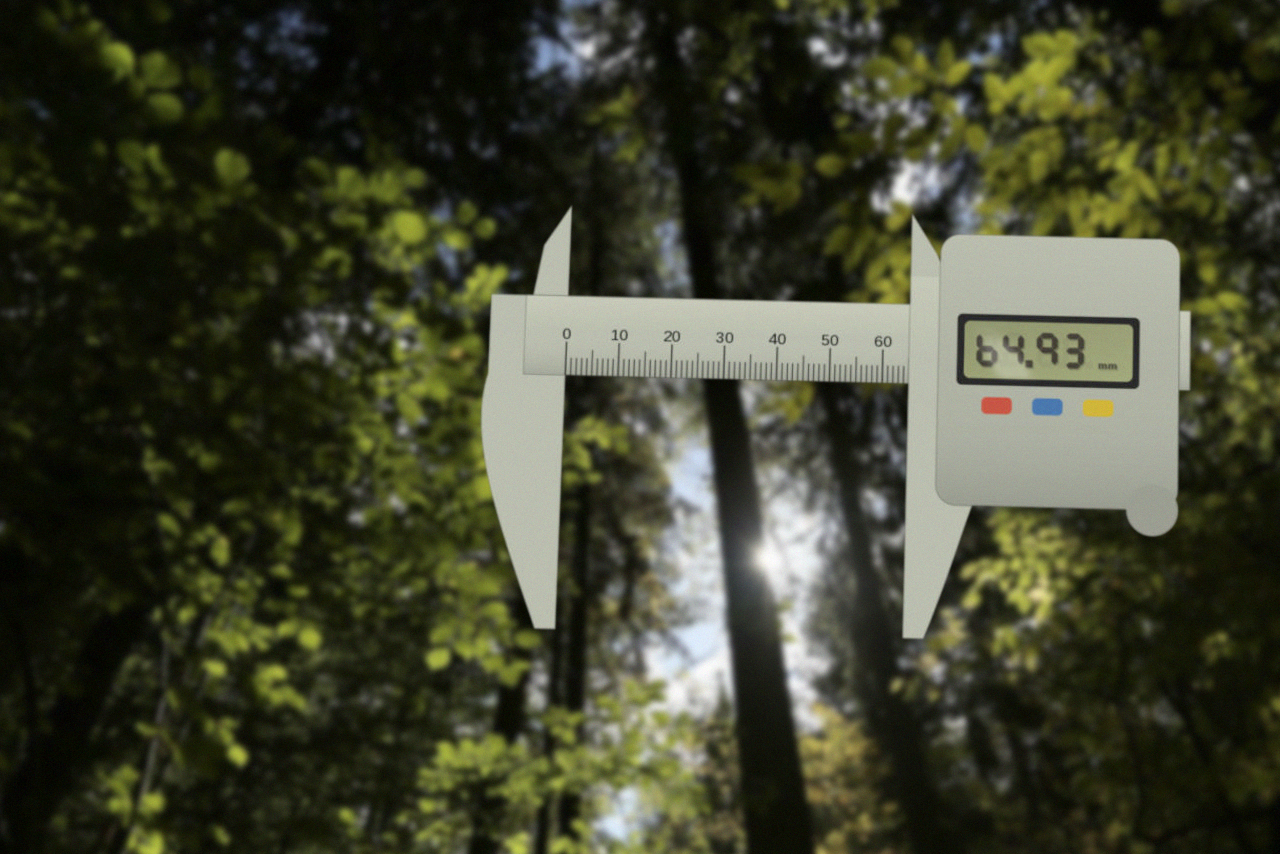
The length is 64.93 mm
